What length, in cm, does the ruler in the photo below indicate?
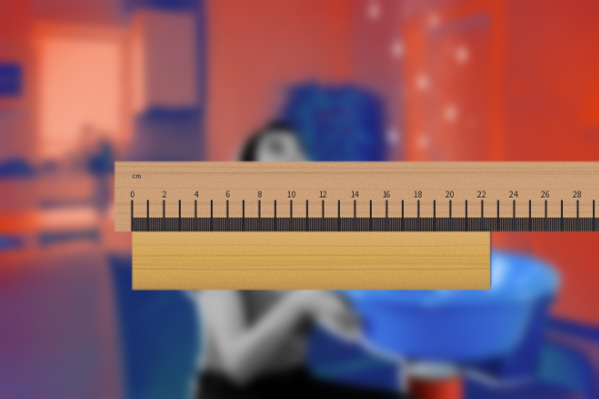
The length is 22.5 cm
